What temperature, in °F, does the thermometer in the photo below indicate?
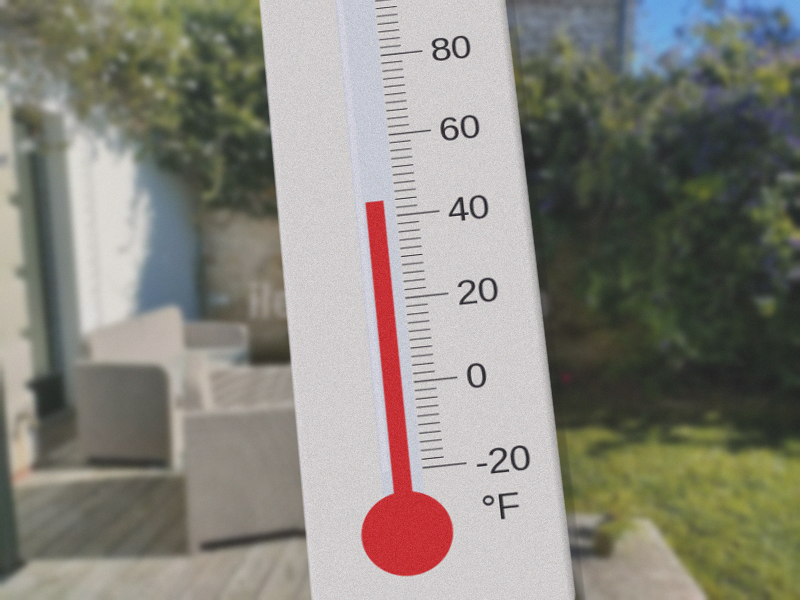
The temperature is 44 °F
